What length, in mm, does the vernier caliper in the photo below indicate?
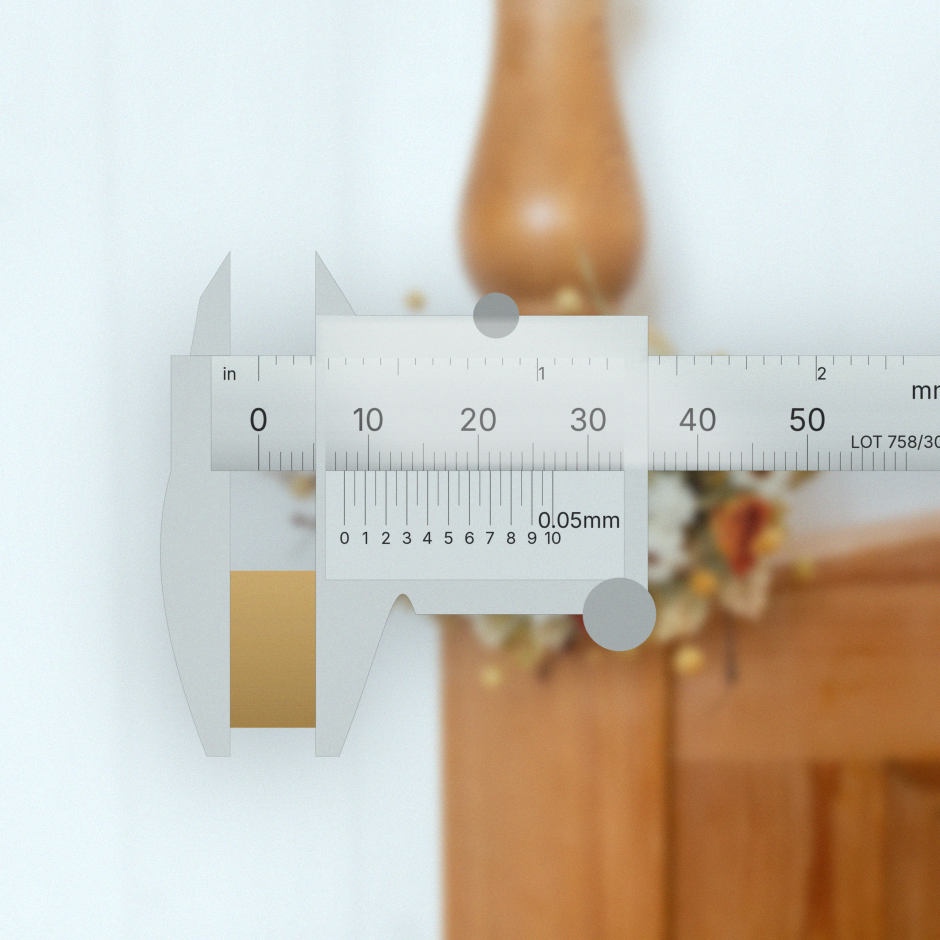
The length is 7.8 mm
